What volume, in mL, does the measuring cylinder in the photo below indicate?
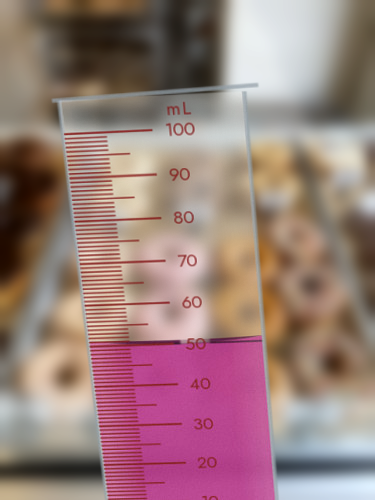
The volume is 50 mL
